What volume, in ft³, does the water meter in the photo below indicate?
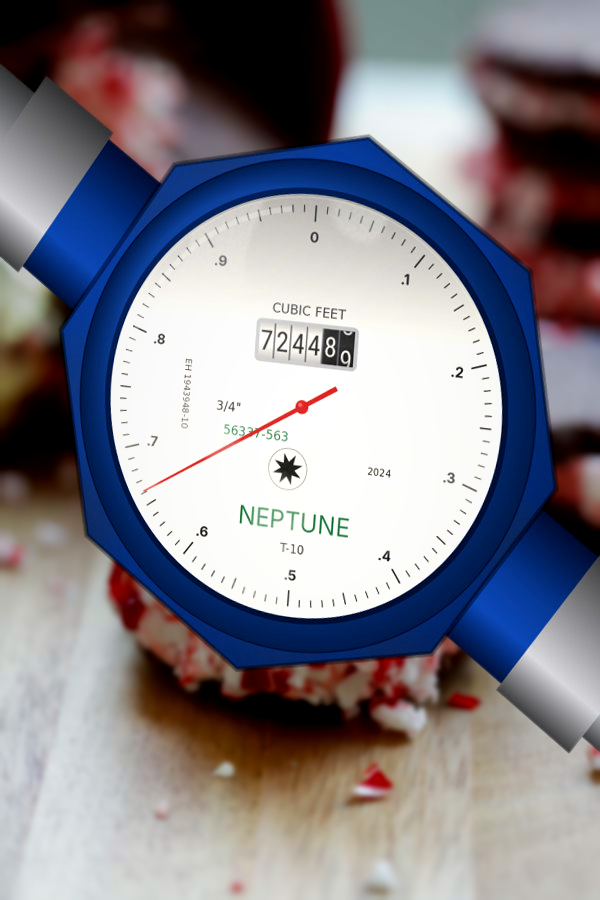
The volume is 724488.66 ft³
